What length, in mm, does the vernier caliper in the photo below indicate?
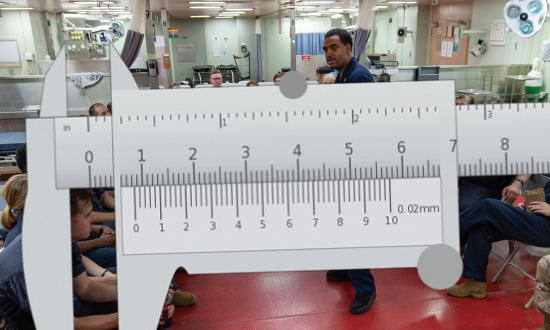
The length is 8.5 mm
